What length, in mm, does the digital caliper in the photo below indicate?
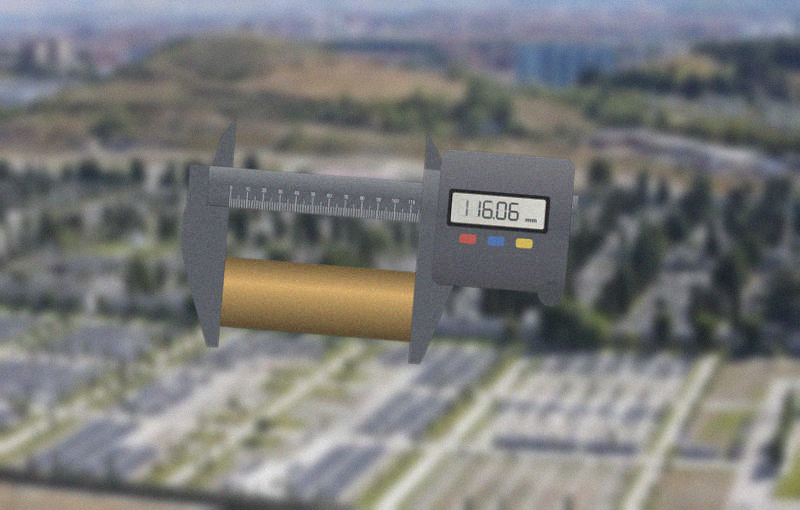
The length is 116.06 mm
